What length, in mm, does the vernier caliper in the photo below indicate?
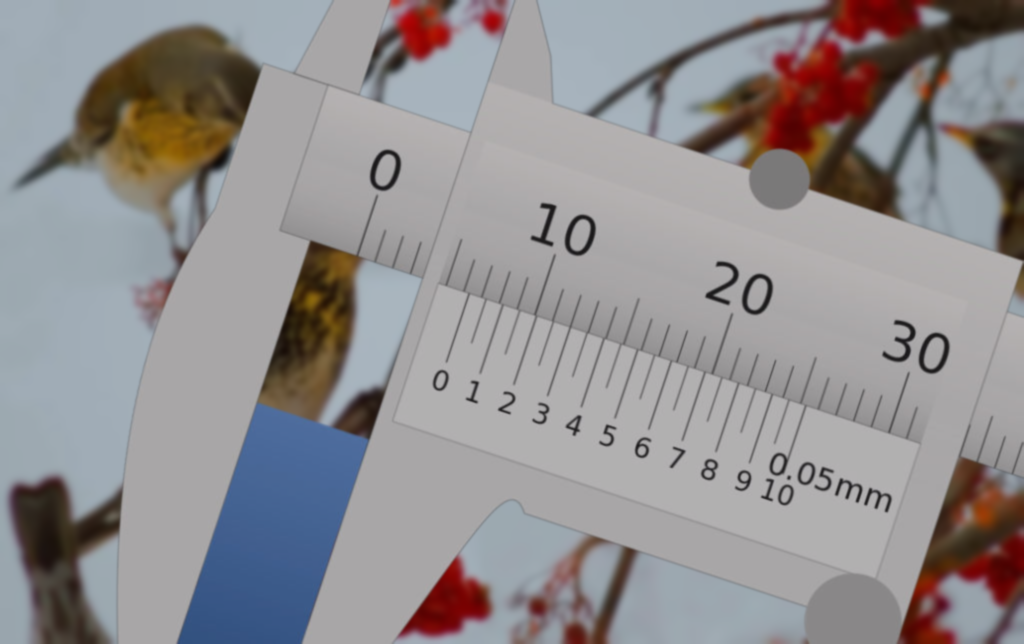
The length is 6.3 mm
